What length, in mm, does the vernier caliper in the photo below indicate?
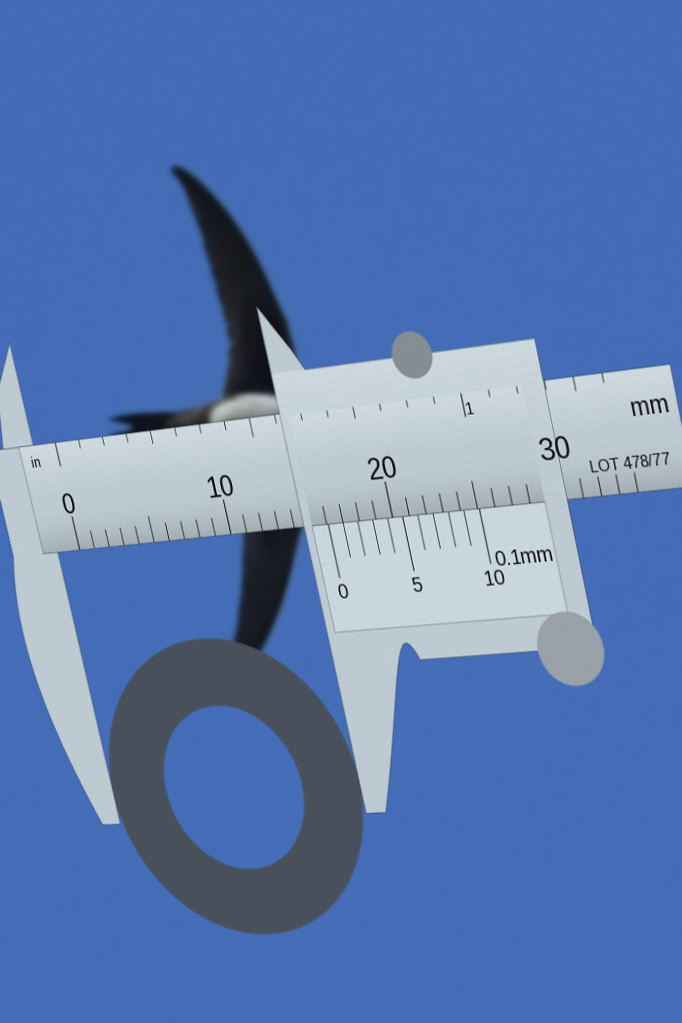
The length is 16.1 mm
